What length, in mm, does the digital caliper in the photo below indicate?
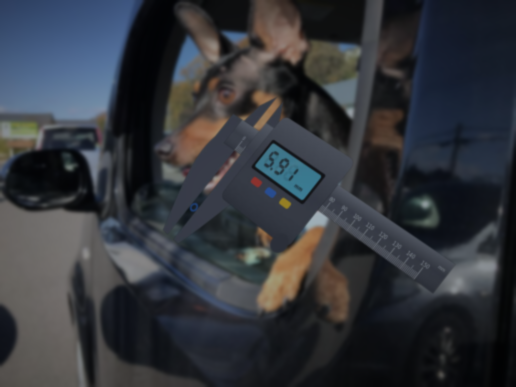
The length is 5.91 mm
